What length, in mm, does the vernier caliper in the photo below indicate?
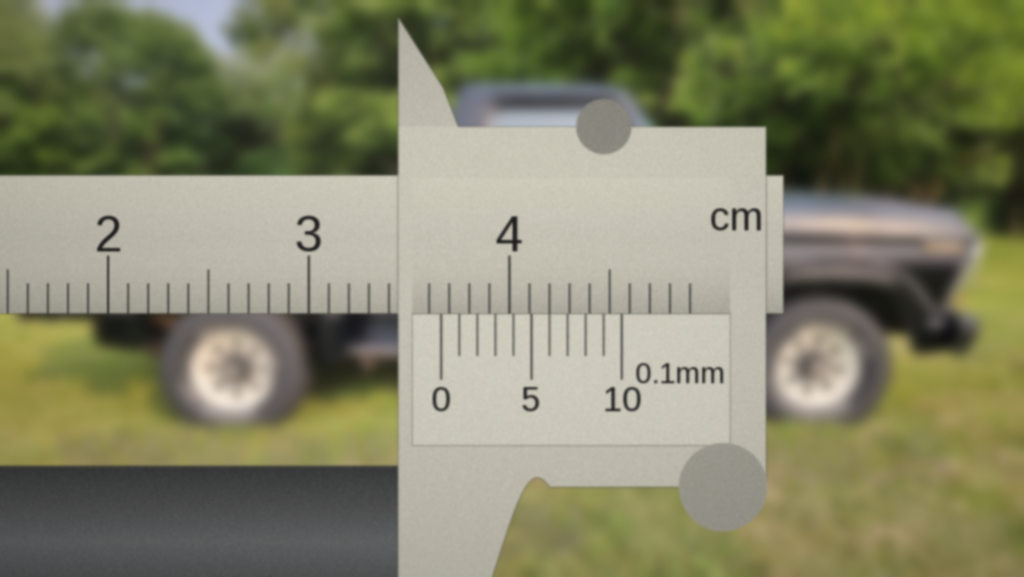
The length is 36.6 mm
